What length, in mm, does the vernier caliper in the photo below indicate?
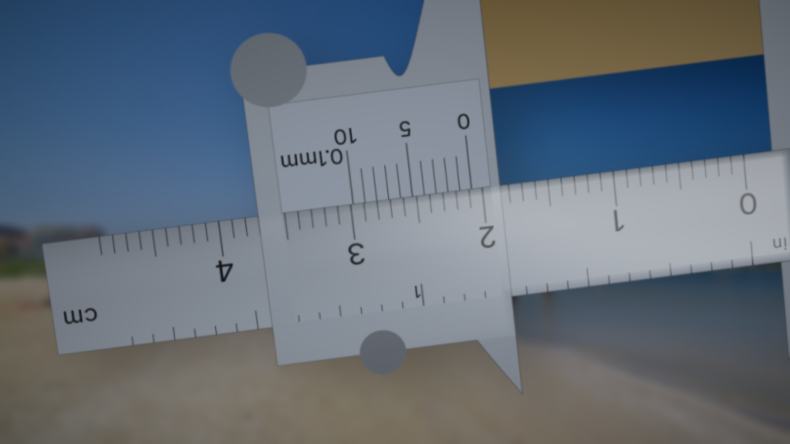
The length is 20.8 mm
